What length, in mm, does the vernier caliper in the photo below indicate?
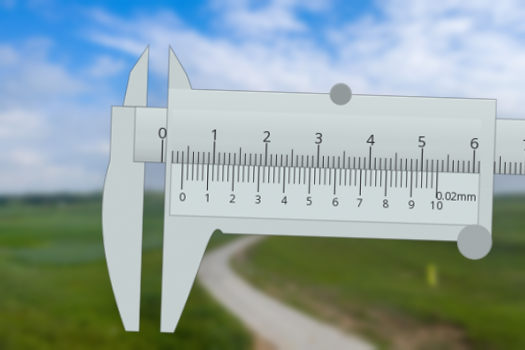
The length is 4.0 mm
